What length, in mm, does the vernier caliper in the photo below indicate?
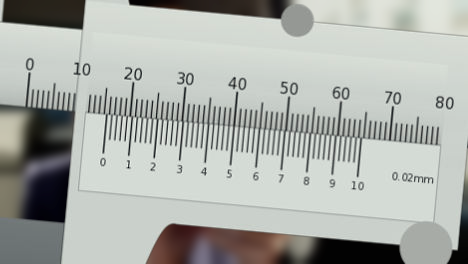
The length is 15.5 mm
